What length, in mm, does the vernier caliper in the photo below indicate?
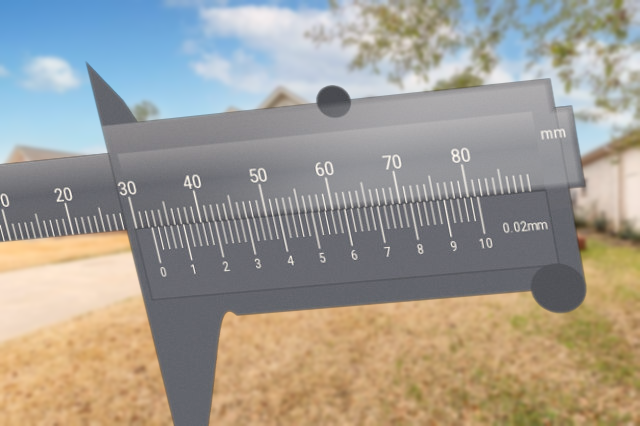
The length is 32.4 mm
